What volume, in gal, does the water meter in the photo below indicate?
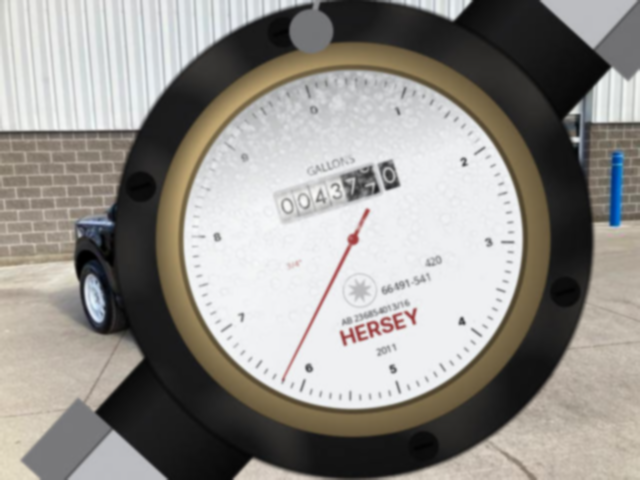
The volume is 43766.2 gal
